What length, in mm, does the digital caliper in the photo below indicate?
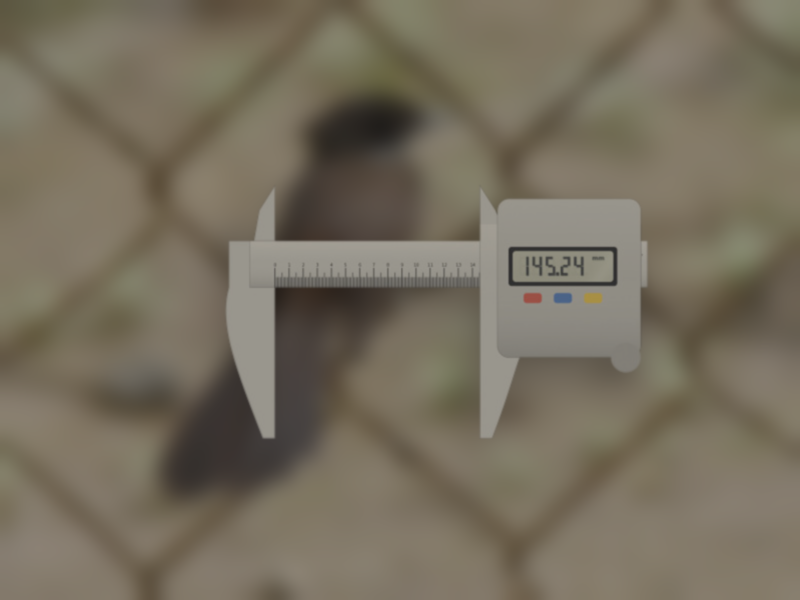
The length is 145.24 mm
